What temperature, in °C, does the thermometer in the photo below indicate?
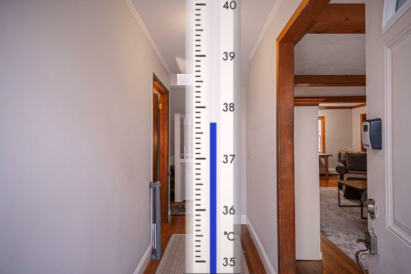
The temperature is 37.7 °C
